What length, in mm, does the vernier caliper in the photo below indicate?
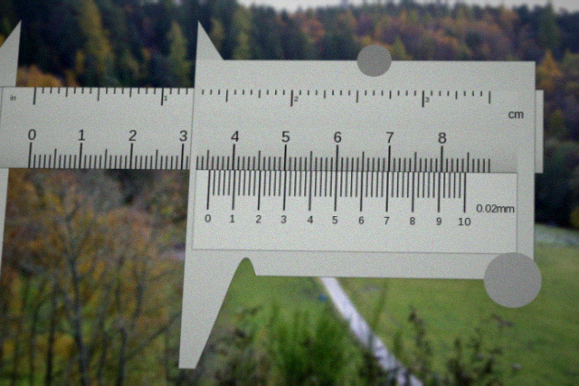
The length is 35.5 mm
